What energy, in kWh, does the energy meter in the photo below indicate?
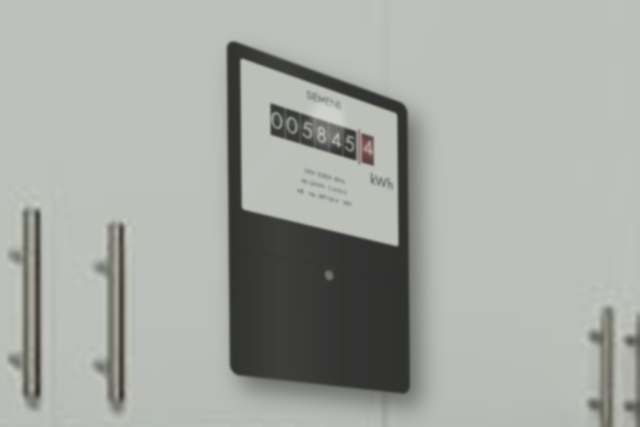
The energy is 5845.4 kWh
